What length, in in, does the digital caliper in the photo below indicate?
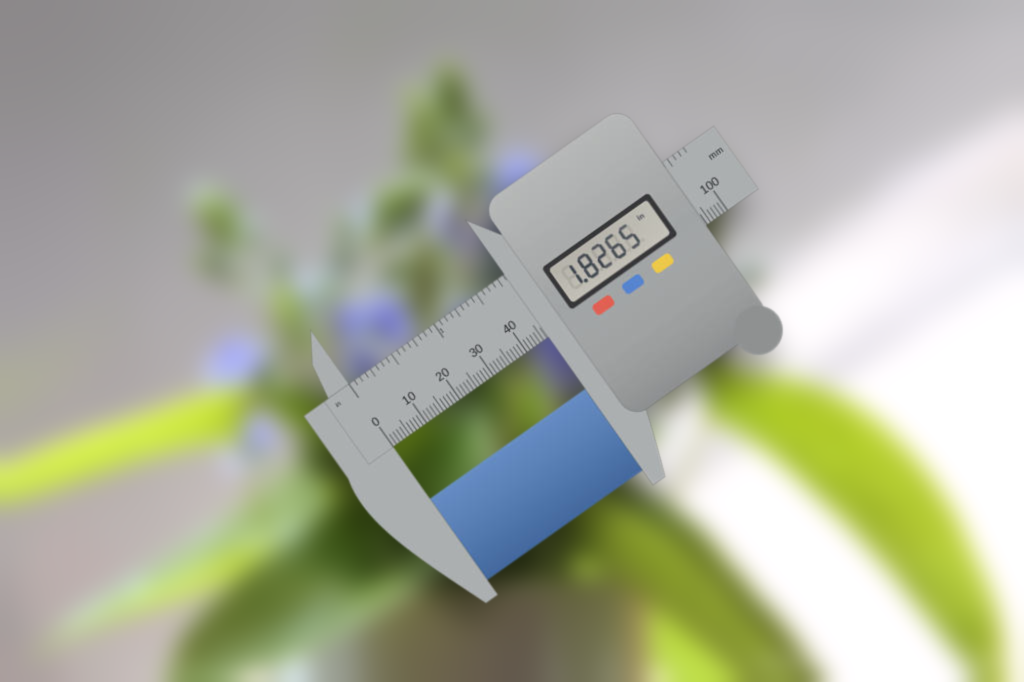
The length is 1.8265 in
